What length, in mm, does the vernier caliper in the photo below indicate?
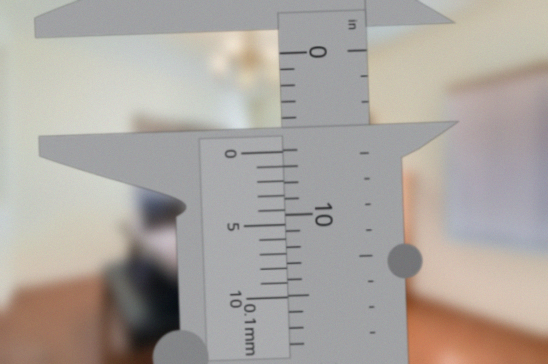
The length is 6.1 mm
